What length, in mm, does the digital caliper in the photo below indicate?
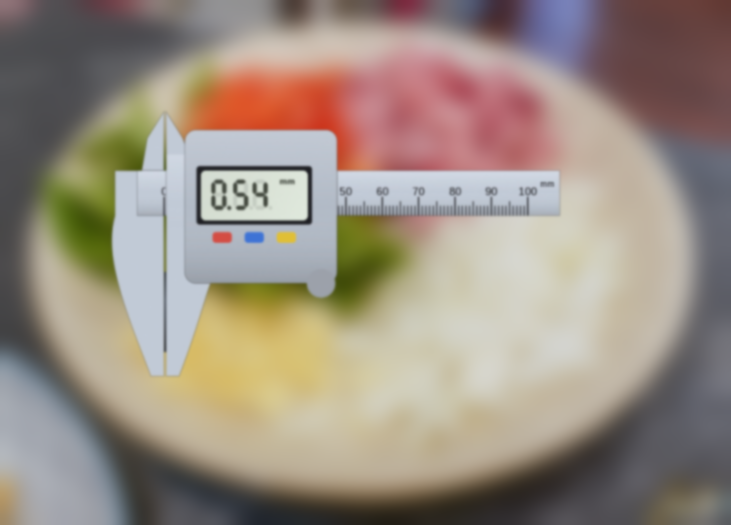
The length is 0.54 mm
